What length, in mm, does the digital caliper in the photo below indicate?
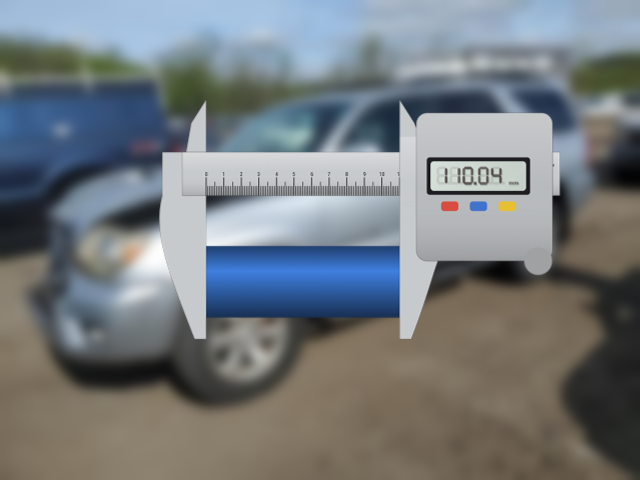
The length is 110.04 mm
